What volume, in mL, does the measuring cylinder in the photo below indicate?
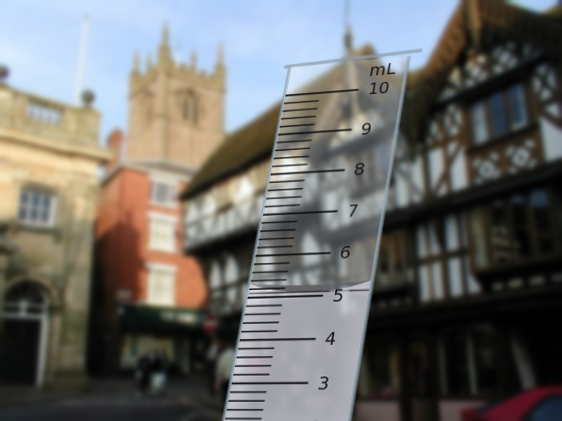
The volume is 5.1 mL
